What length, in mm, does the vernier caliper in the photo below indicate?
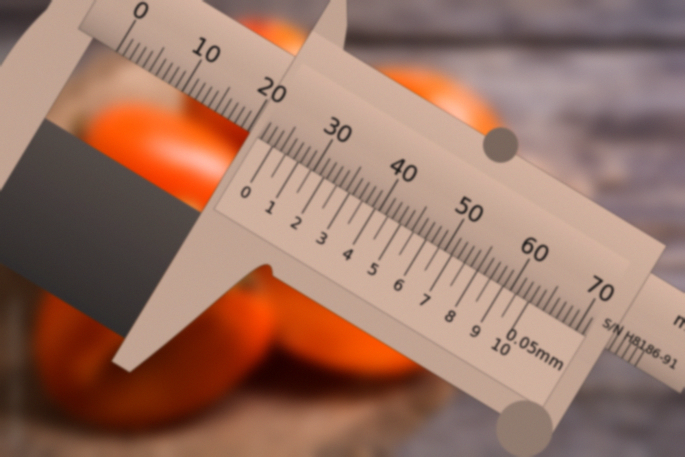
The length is 23.8 mm
